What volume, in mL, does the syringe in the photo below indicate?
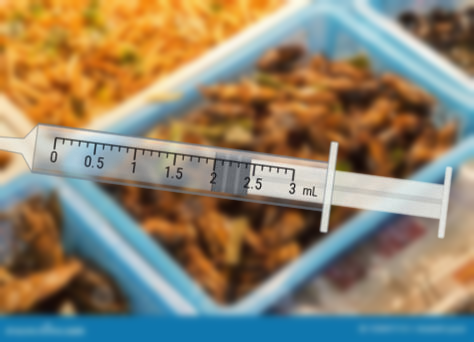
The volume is 2 mL
